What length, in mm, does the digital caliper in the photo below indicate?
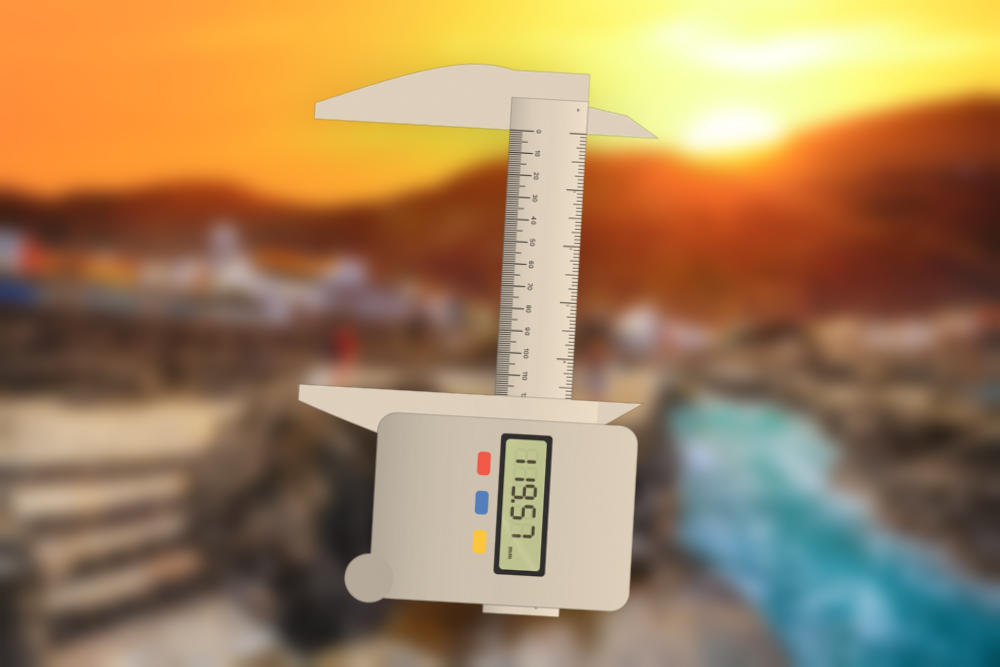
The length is 119.57 mm
